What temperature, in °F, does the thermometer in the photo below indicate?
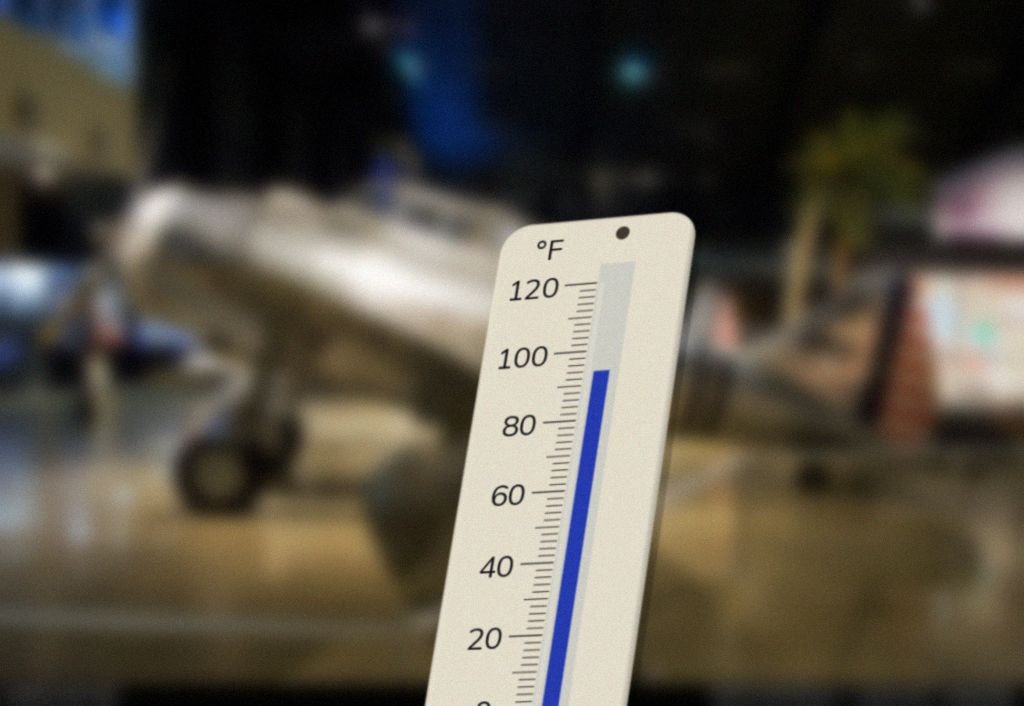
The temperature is 94 °F
